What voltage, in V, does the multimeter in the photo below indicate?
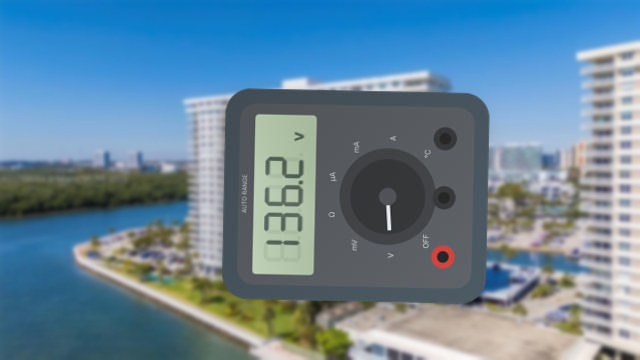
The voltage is 136.2 V
